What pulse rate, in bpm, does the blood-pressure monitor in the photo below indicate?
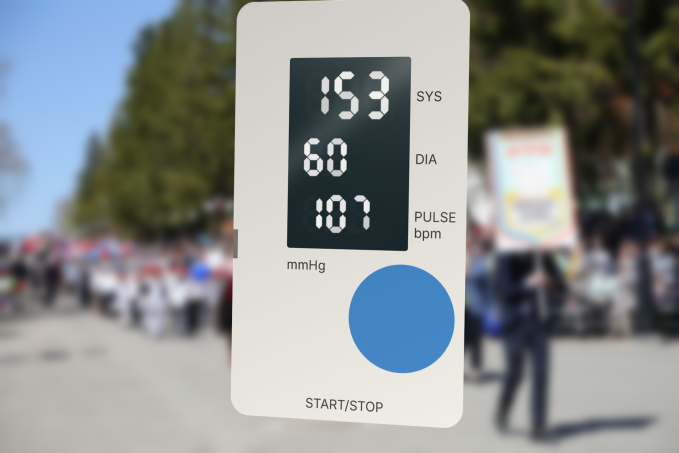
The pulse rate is 107 bpm
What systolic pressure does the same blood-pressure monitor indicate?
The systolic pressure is 153 mmHg
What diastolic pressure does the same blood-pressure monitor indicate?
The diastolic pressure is 60 mmHg
